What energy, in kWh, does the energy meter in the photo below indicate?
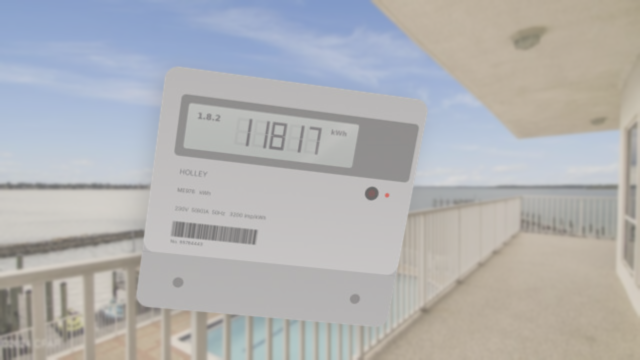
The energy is 11817 kWh
